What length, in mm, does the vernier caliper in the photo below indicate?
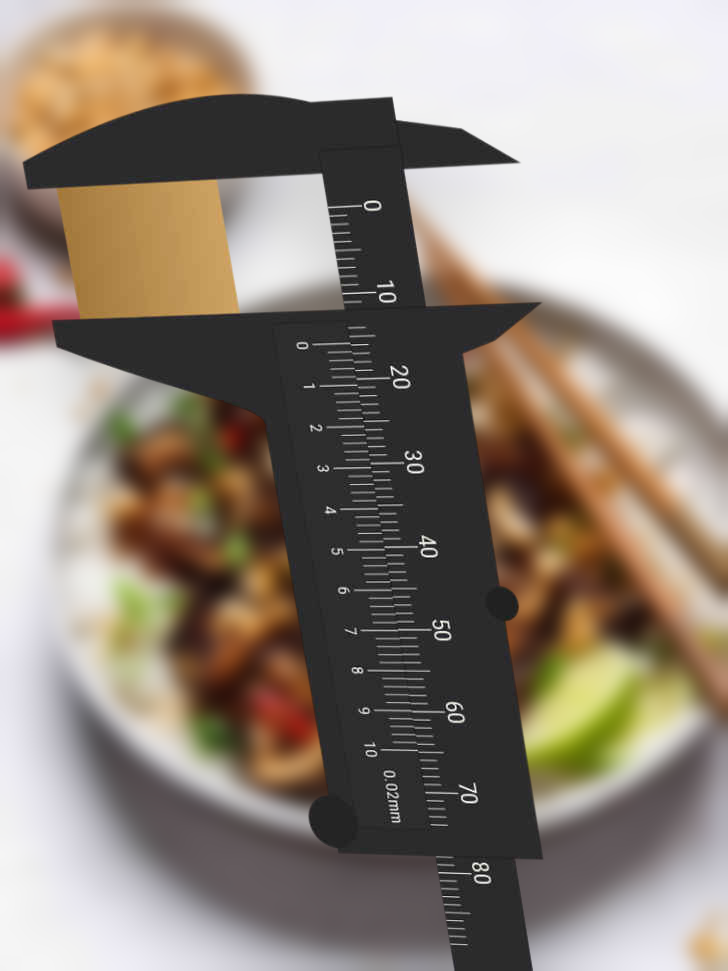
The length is 15.8 mm
